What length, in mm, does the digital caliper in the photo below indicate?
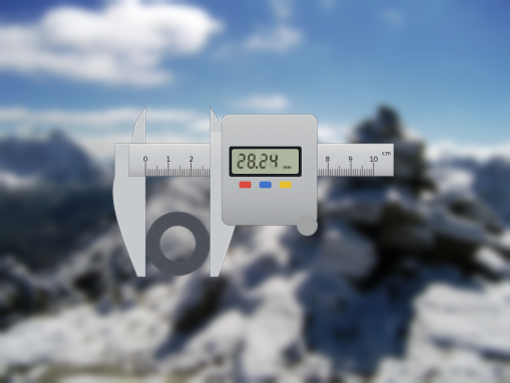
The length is 28.24 mm
